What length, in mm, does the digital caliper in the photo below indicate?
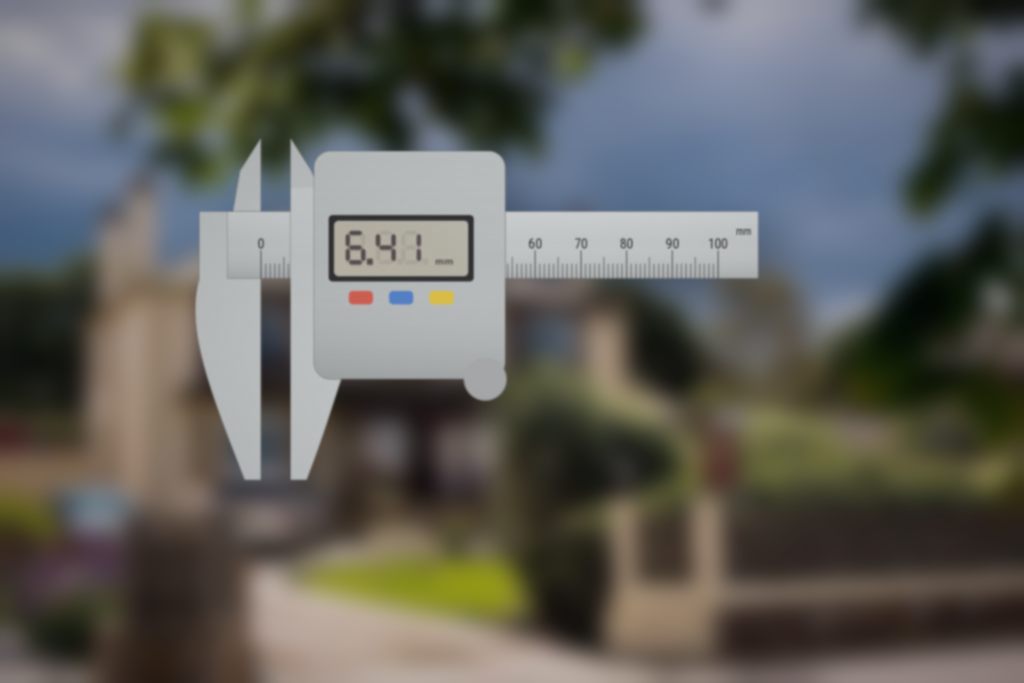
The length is 6.41 mm
